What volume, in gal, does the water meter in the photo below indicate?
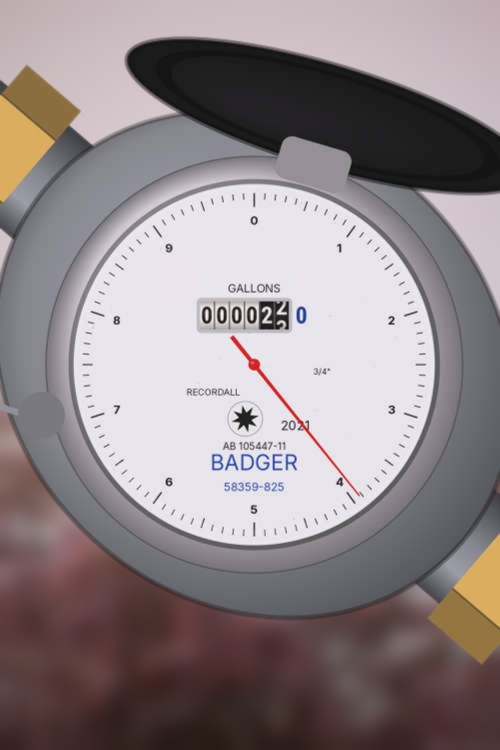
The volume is 223.9 gal
